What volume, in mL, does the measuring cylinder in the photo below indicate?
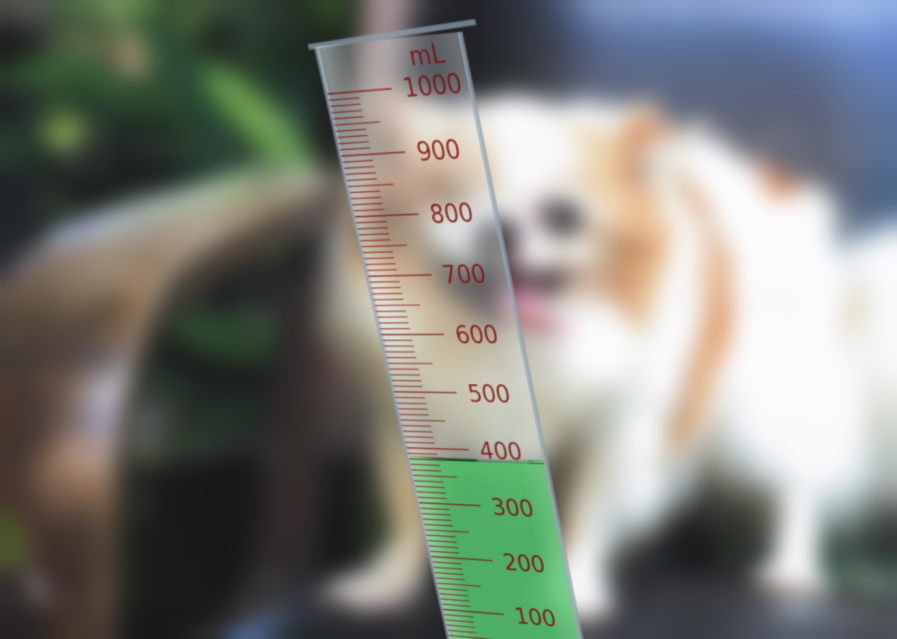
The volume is 380 mL
